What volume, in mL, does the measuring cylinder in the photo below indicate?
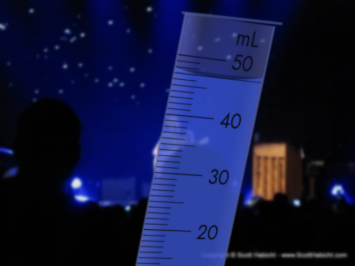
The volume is 47 mL
